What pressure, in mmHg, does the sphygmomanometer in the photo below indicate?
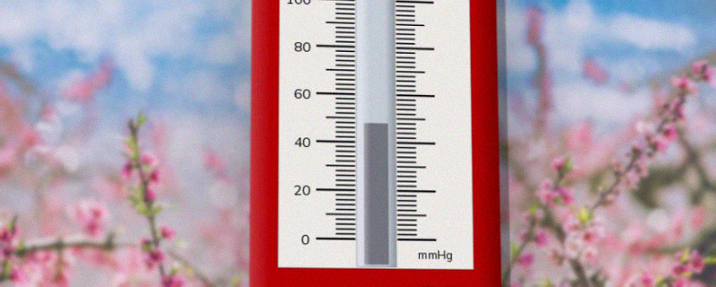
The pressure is 48 mmHg
